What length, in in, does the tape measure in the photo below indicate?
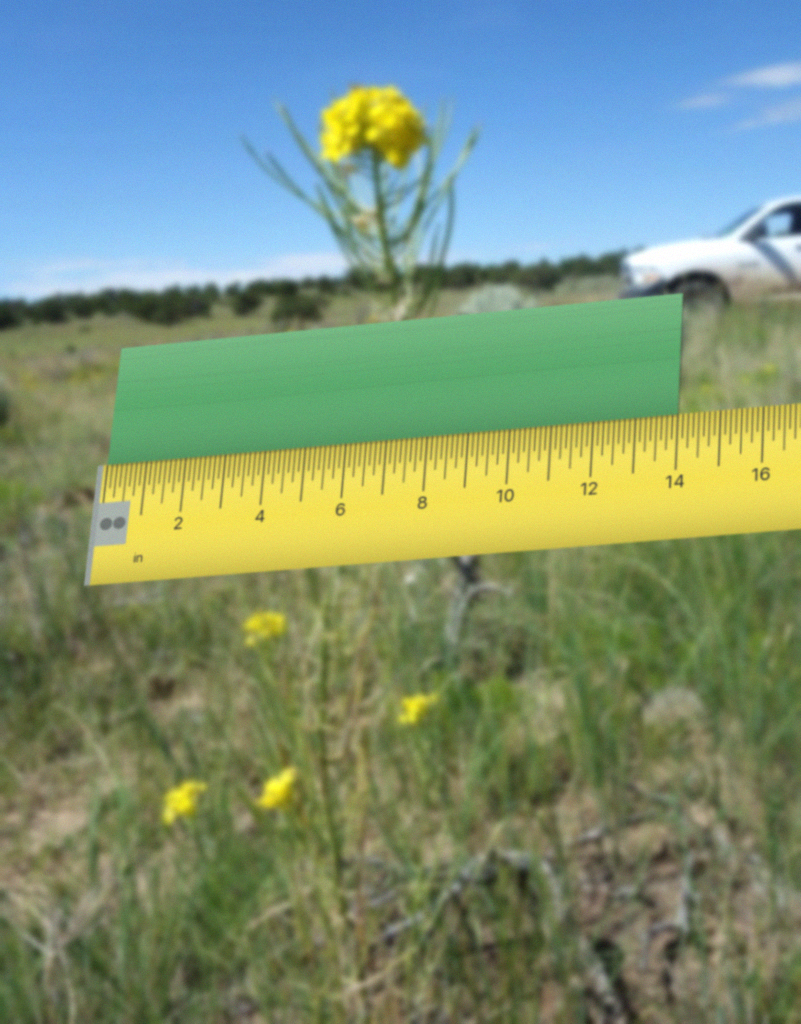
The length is 14 in
